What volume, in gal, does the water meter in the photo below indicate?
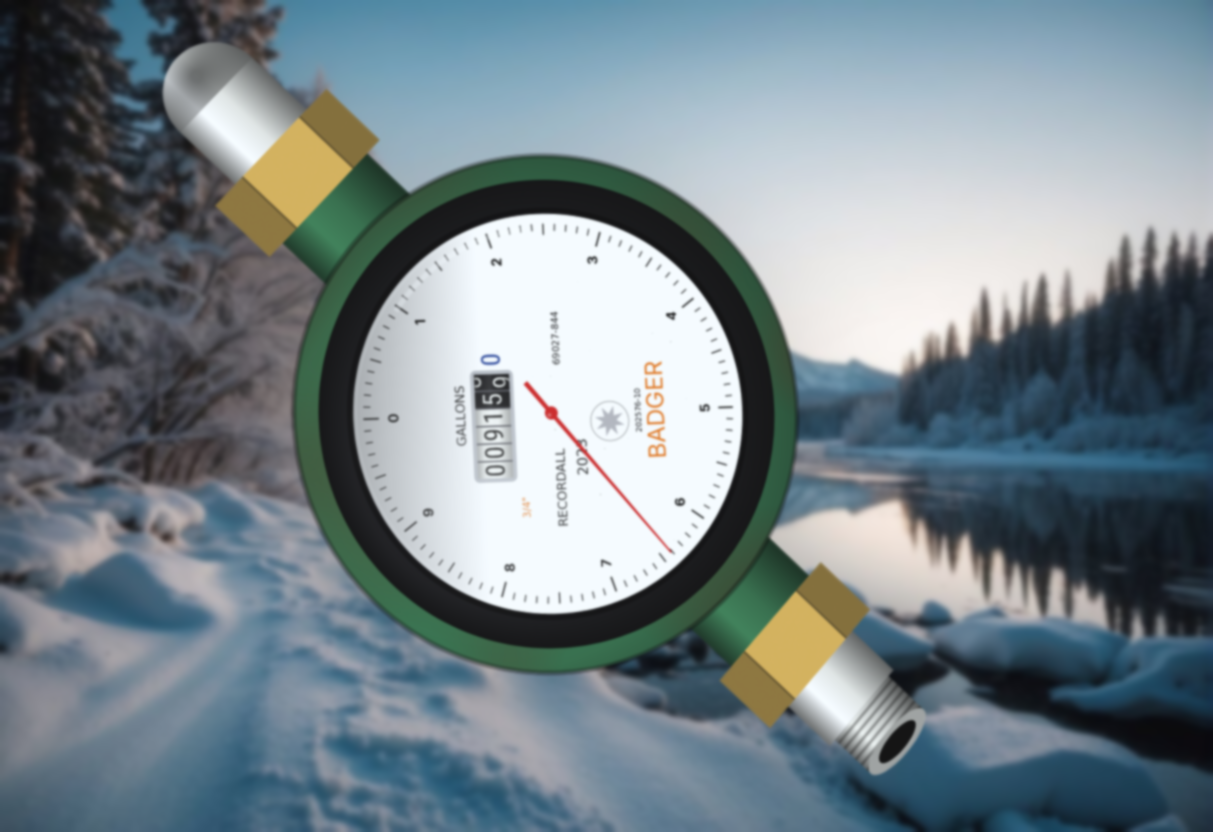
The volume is 91586.4 gal
